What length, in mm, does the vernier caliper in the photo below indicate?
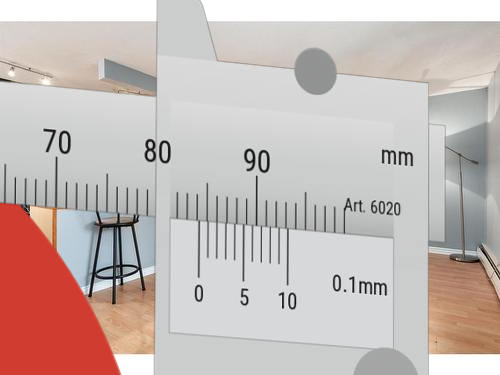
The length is 84.2 mm
